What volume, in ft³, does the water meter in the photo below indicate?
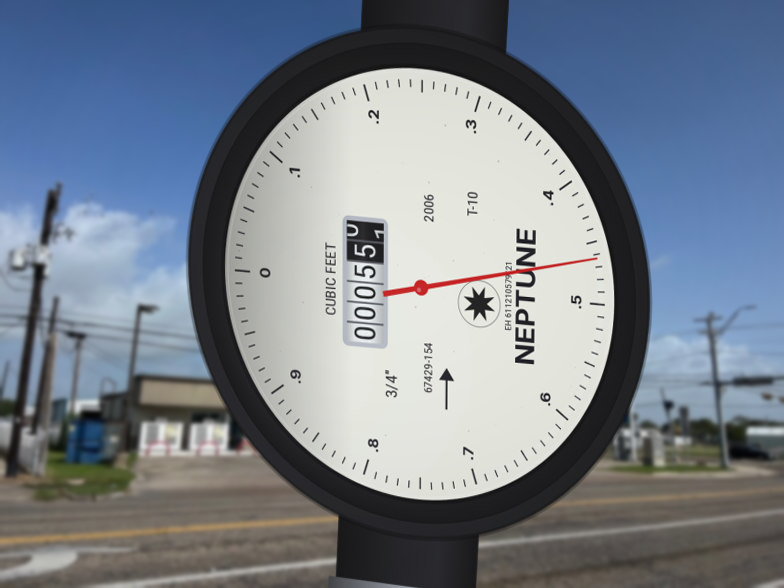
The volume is 550.46 ft³
